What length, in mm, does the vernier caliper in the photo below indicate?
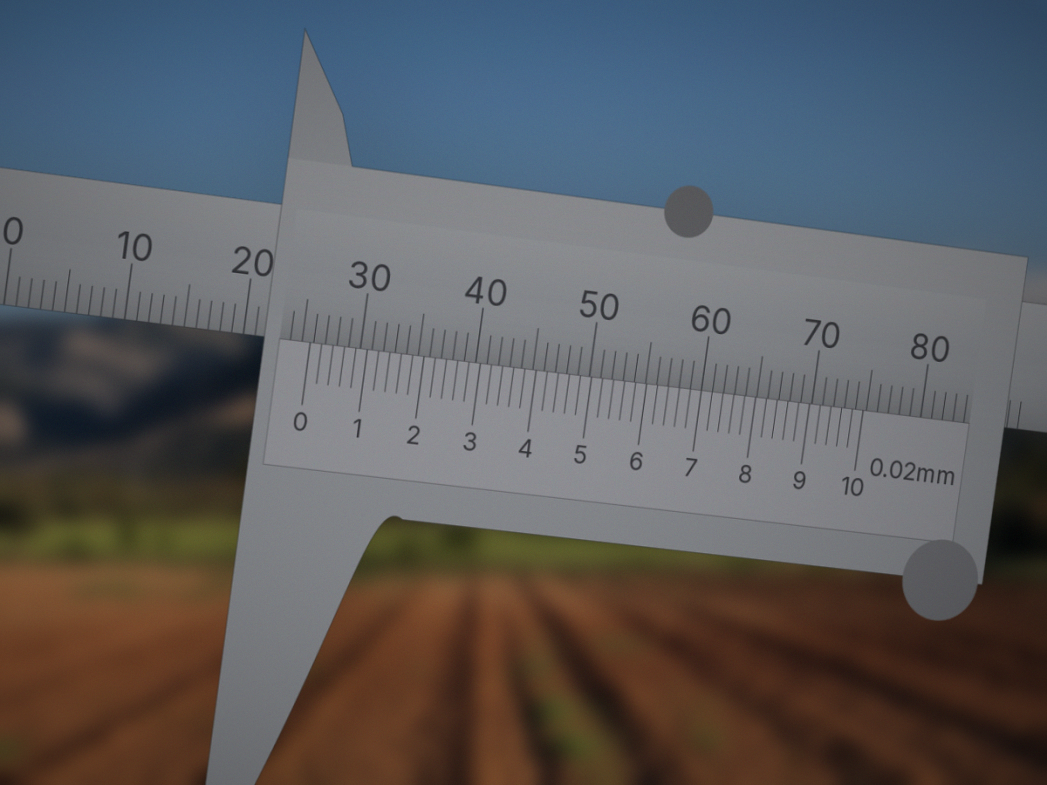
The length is 25.7 mm
